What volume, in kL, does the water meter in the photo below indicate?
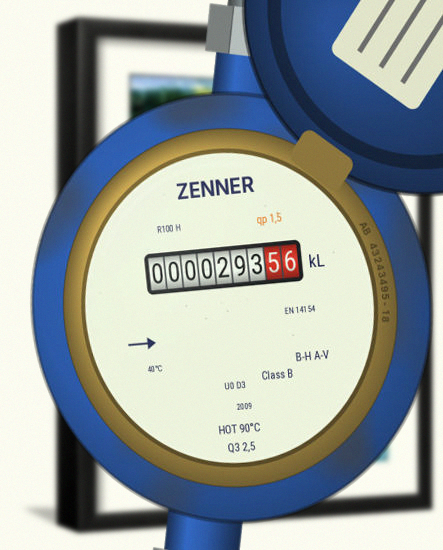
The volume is 293.56 kL
